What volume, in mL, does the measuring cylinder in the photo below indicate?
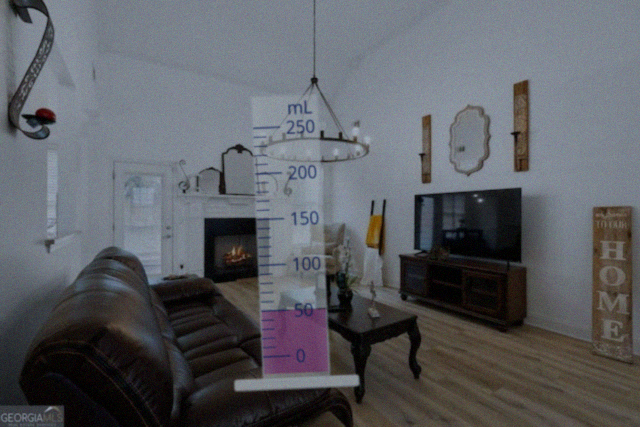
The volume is 50 mL
